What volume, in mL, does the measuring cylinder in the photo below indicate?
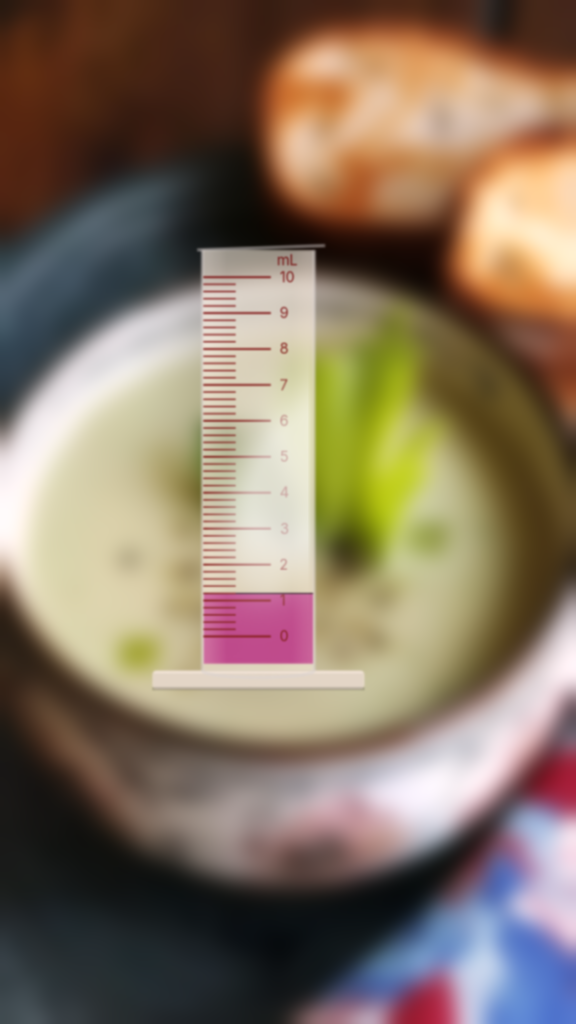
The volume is 1.2 mL
